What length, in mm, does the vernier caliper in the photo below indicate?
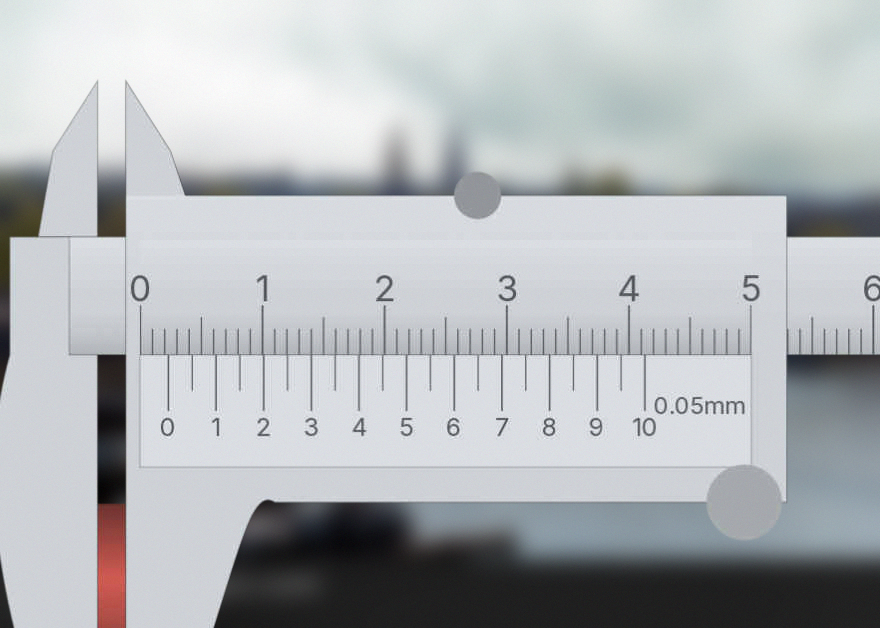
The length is 2.3 mm
